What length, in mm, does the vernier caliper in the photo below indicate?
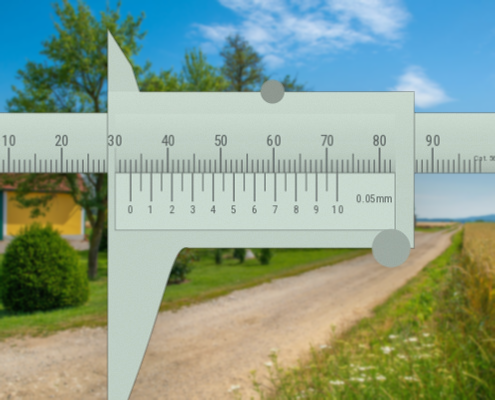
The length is 33.0 mm
